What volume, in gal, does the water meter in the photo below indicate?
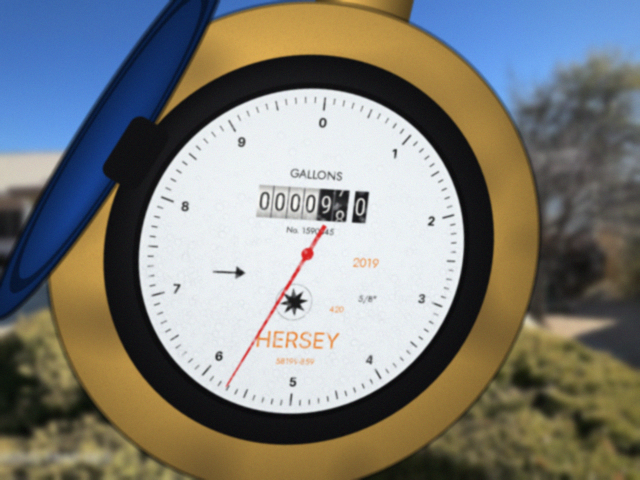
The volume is 975.7 gal
